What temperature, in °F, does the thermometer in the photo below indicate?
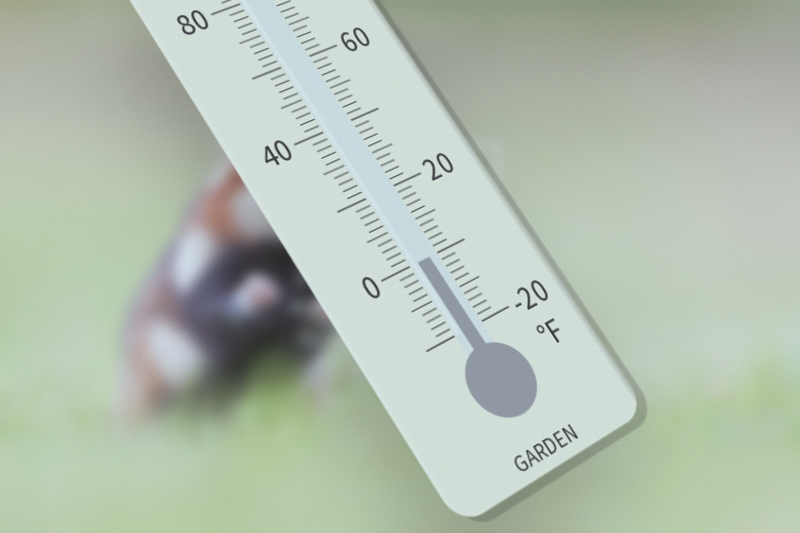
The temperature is 0 °F
